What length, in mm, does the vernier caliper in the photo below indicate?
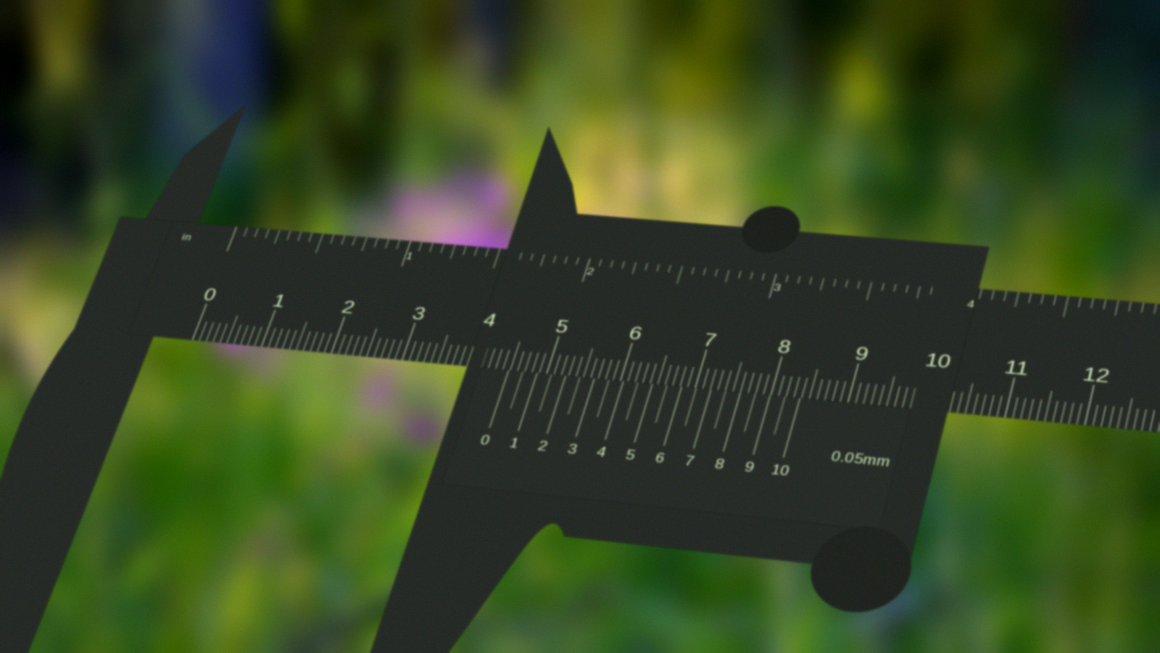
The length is 44.8 mm
